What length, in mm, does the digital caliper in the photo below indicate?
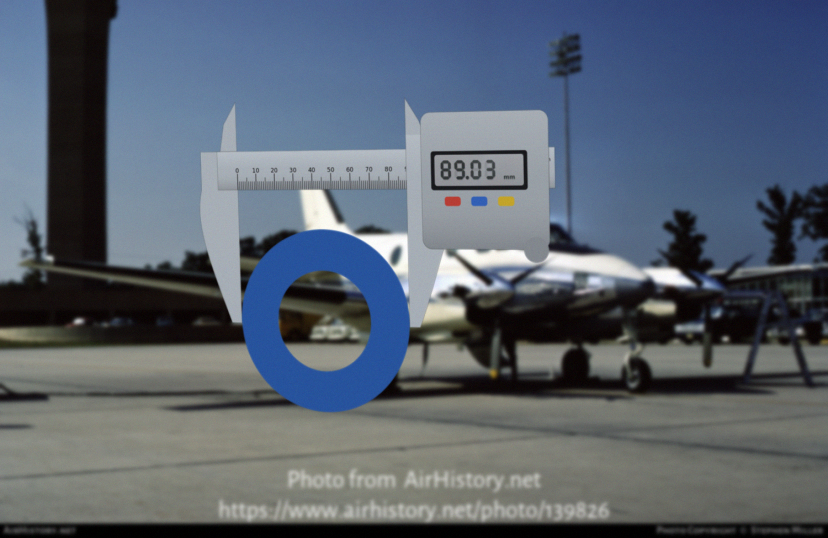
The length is 89.03 mm
